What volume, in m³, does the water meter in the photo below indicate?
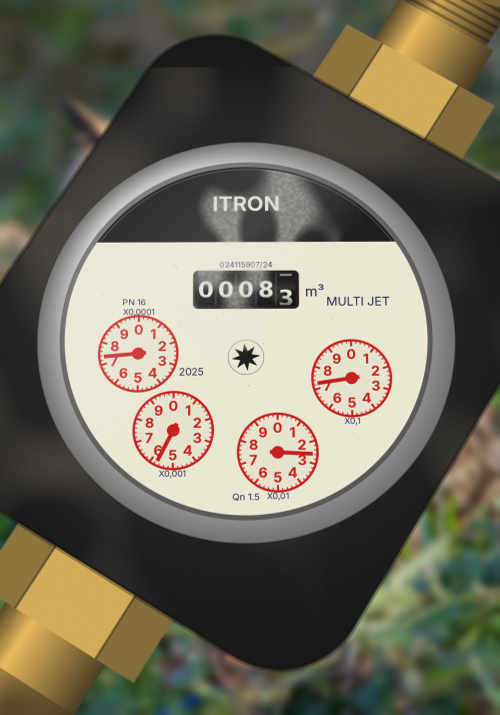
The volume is 82.7257 m³
